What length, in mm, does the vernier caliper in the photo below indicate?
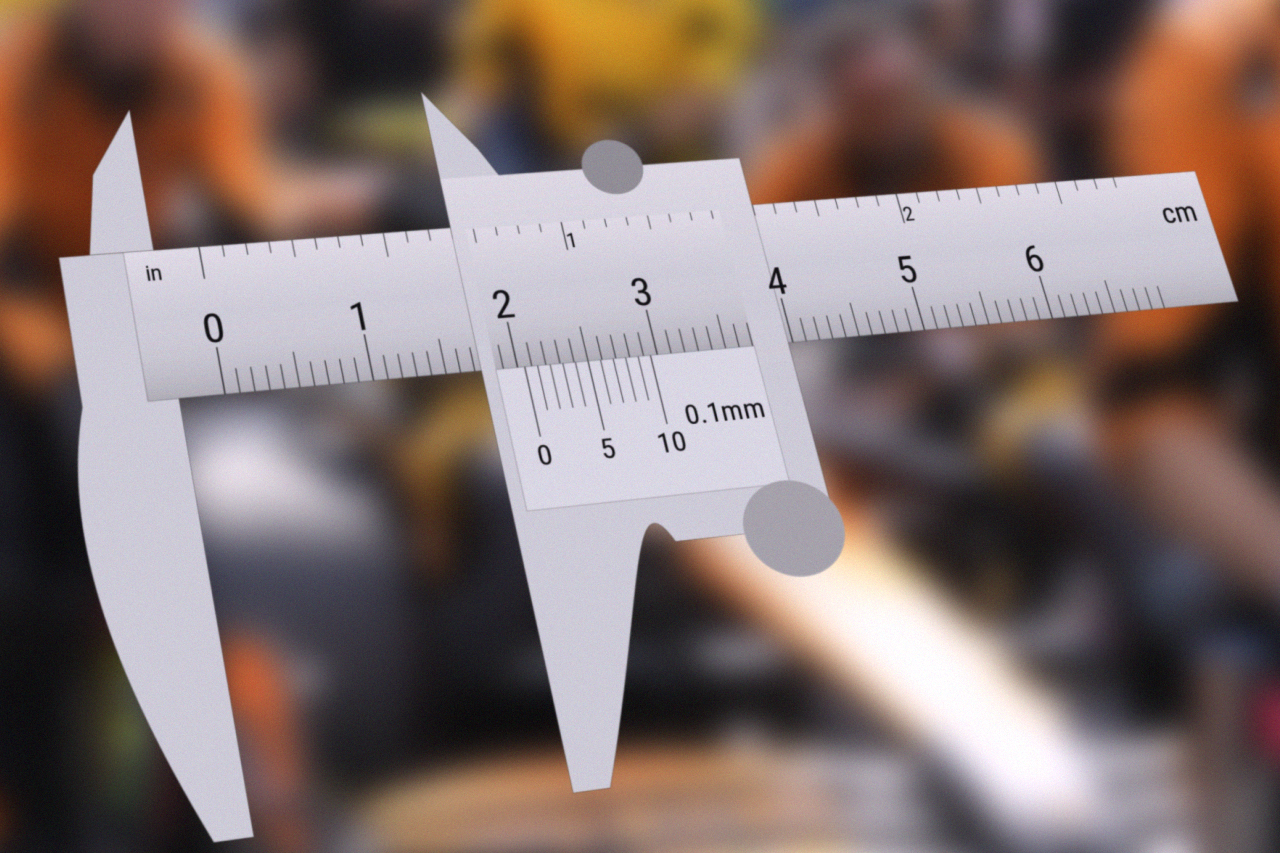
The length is 20.5 mm
